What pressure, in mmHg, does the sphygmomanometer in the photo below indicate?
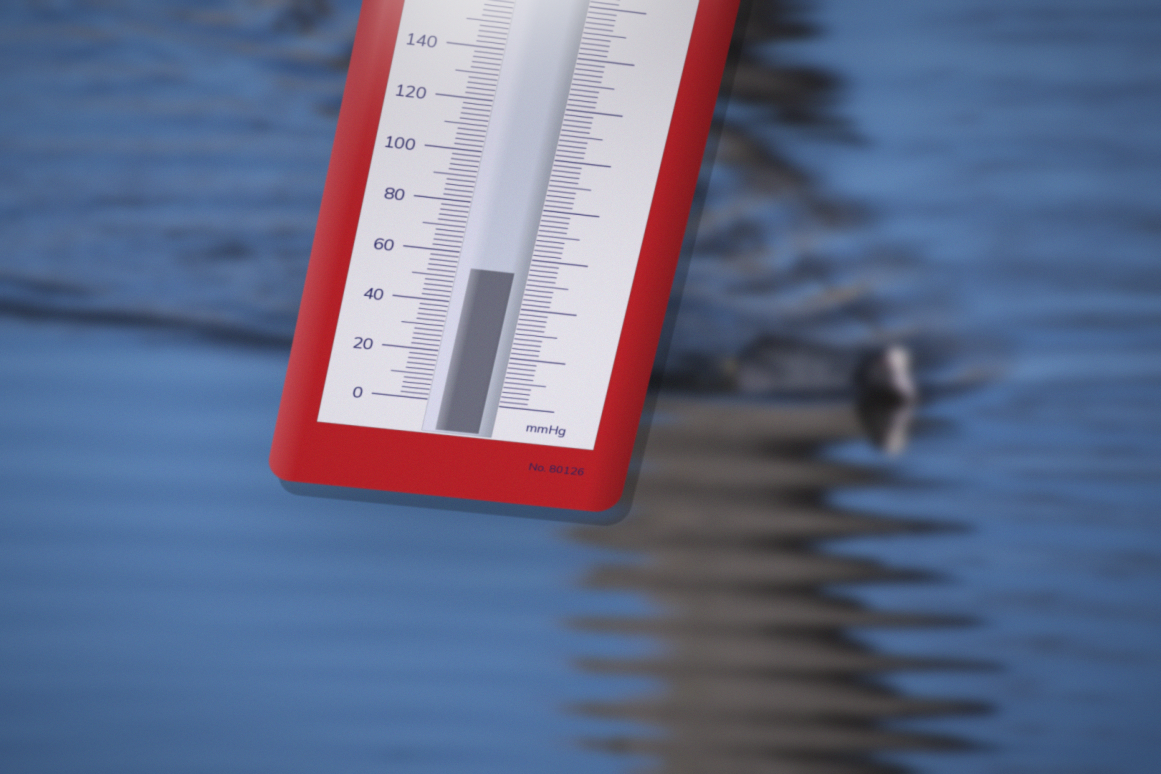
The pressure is 54 mmHg
